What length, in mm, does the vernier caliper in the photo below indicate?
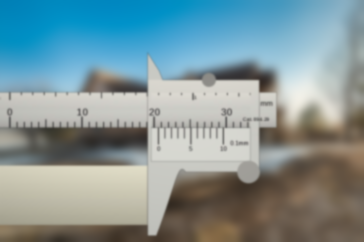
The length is 20.6 mm
